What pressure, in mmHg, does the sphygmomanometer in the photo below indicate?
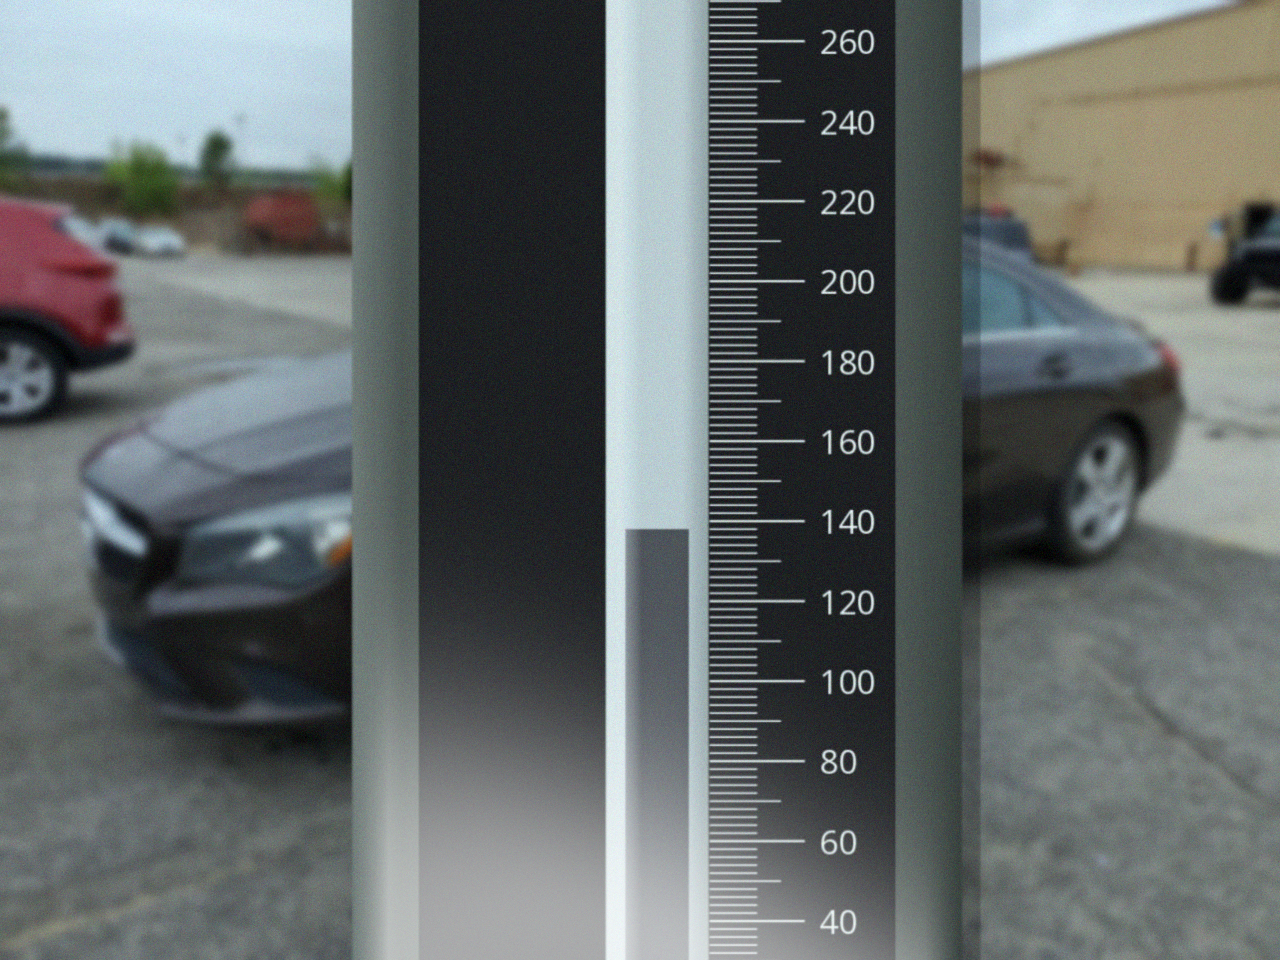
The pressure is 138 mmHg
